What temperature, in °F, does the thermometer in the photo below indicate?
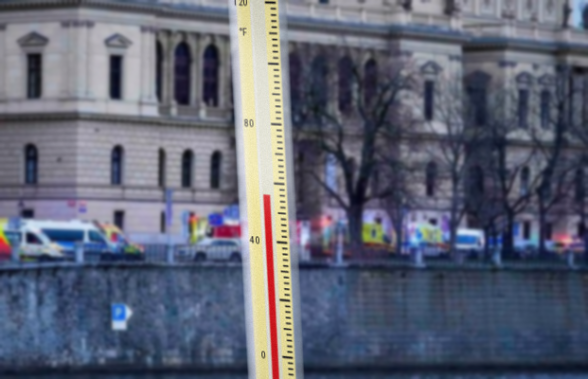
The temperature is 56 °F
